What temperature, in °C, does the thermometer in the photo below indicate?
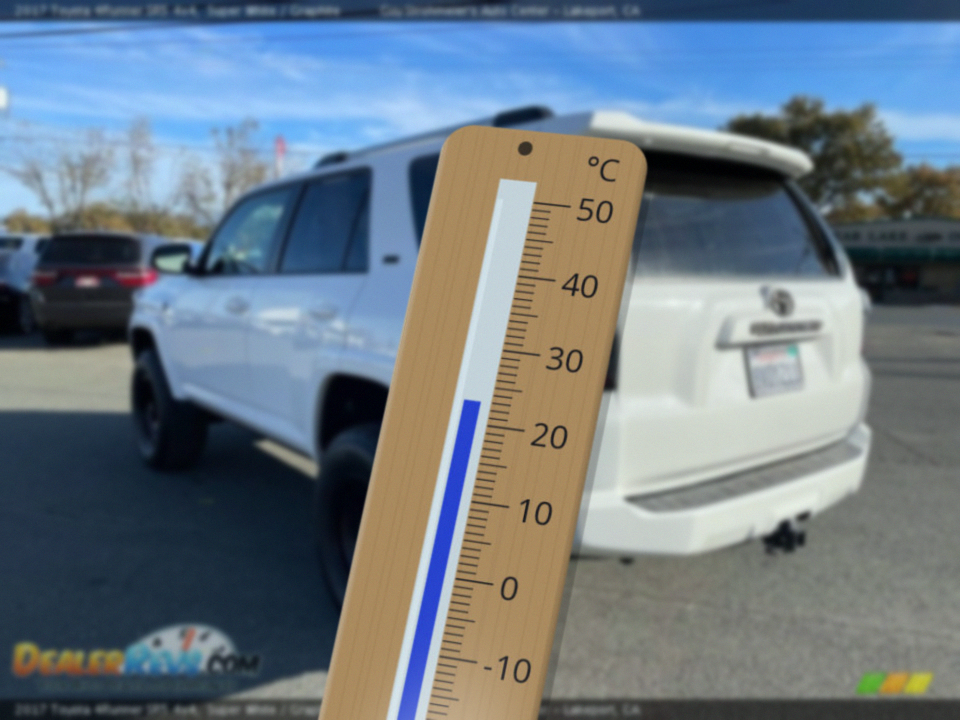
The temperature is 23 °C
